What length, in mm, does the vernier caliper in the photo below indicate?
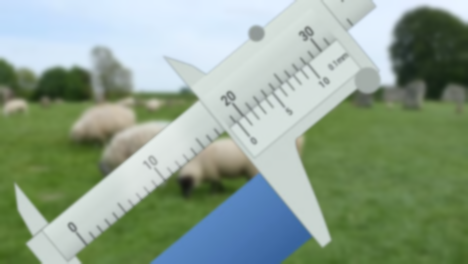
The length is 19.2 mm
